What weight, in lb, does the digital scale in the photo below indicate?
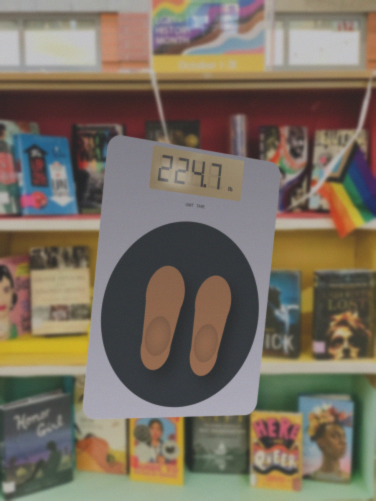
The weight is 224.7 lb
